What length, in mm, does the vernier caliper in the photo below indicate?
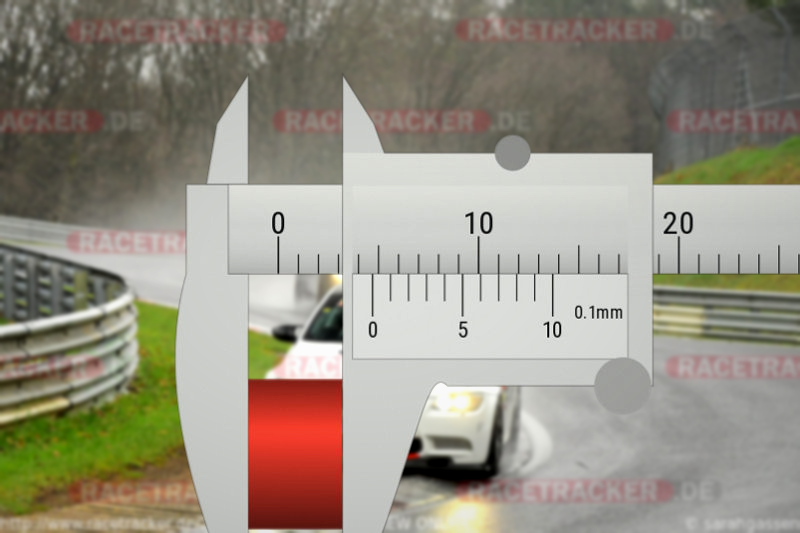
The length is 4.7 mm
